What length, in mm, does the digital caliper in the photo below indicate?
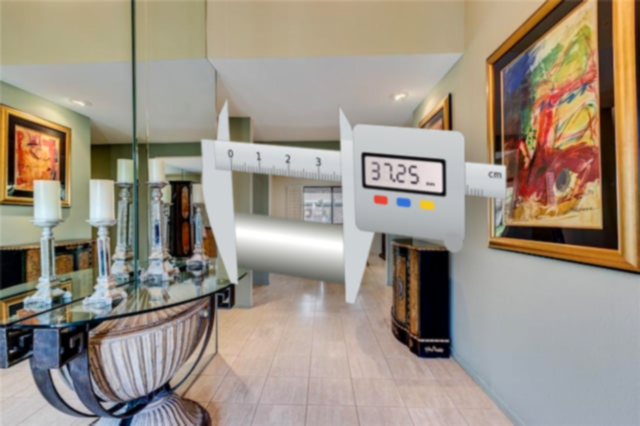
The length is 37.25 mm
